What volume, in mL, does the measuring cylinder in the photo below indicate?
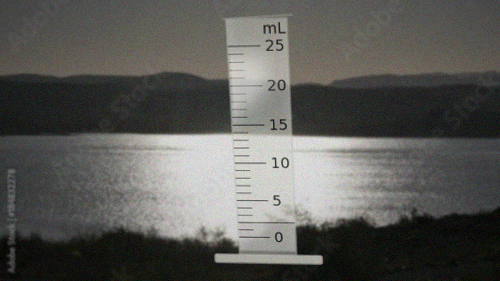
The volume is 2 mL
